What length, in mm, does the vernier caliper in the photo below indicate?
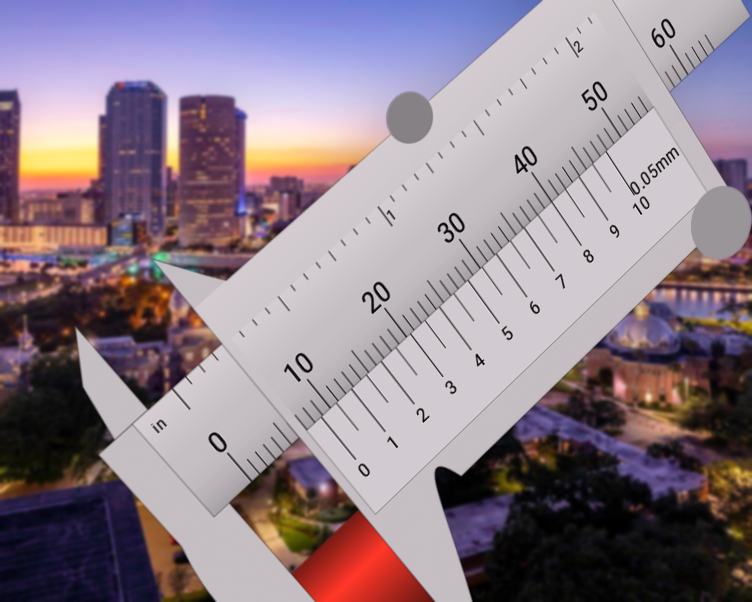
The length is 8.8 mm
